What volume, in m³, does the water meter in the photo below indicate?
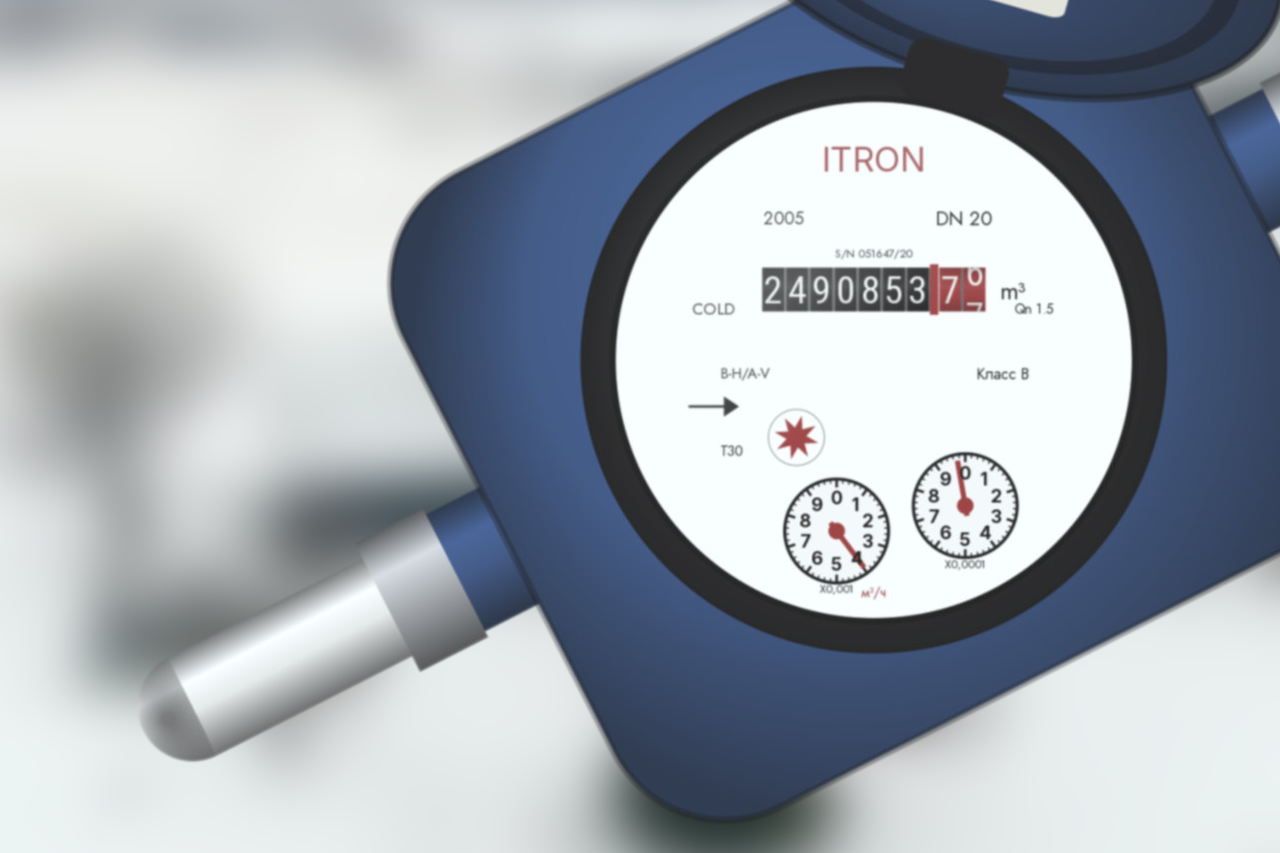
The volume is 2490853.7639 m³
